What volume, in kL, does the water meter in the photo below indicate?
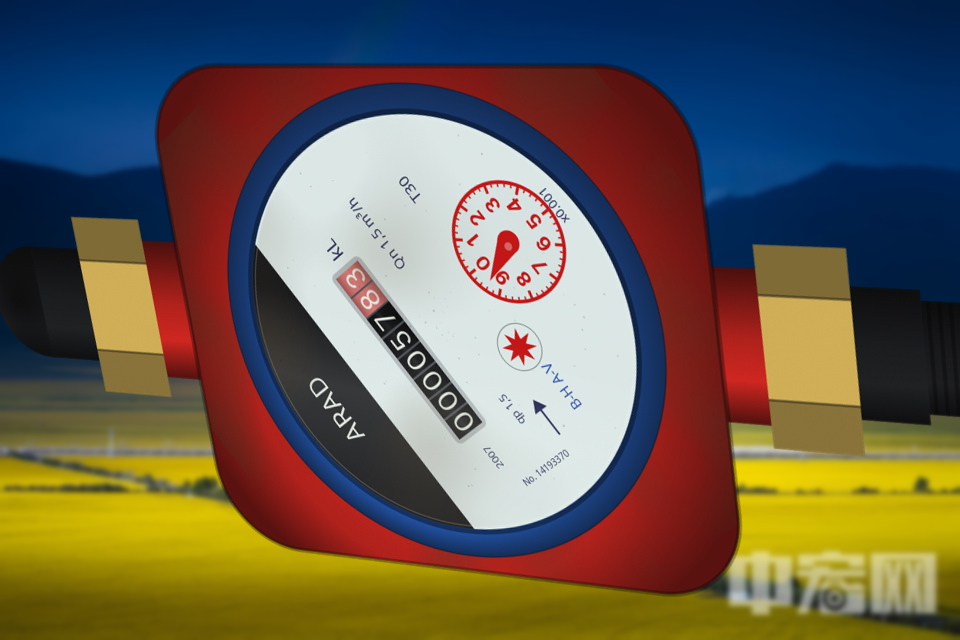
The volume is 57.829 kL
